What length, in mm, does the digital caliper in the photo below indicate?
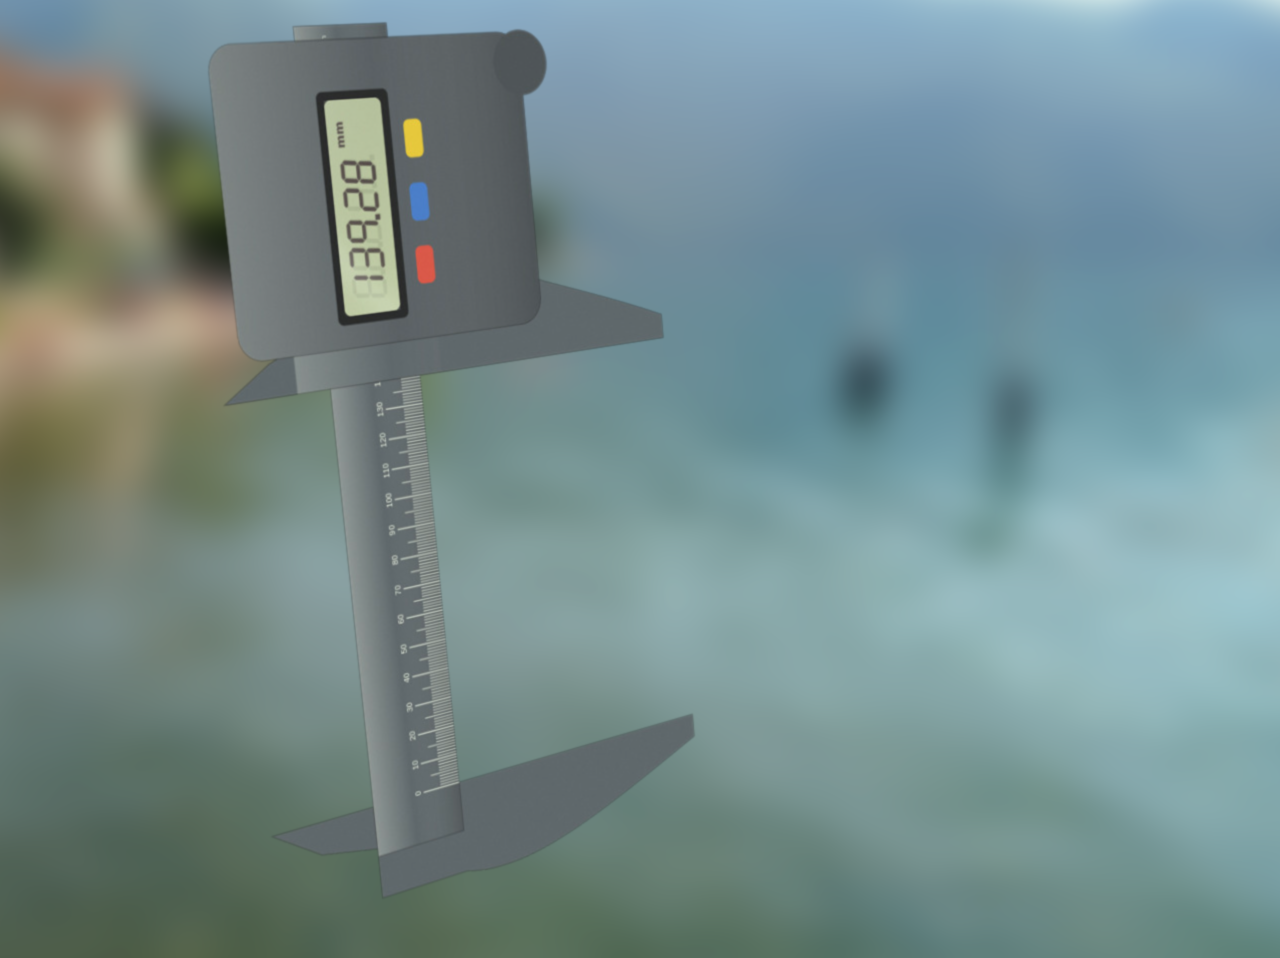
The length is 139.28 mm
